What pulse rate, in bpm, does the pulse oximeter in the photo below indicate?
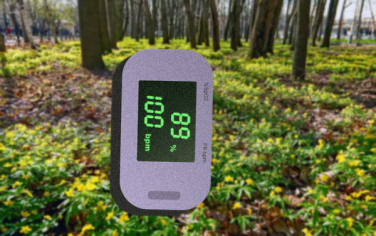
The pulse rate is 100 bpm
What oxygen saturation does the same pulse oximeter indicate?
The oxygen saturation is 89 %
